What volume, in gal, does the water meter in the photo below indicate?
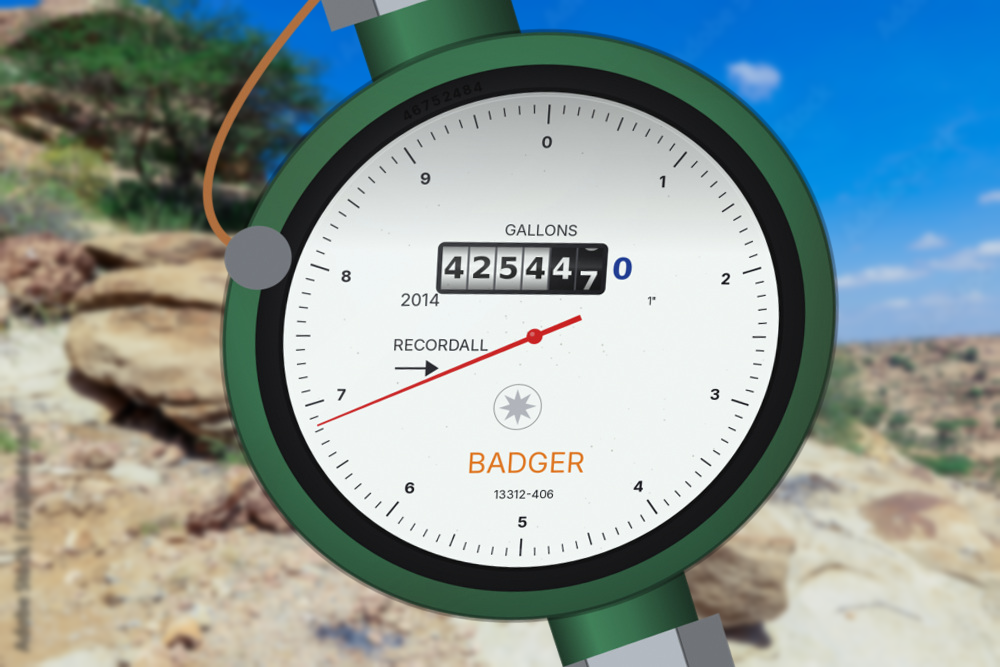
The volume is 4254466.8 gal
